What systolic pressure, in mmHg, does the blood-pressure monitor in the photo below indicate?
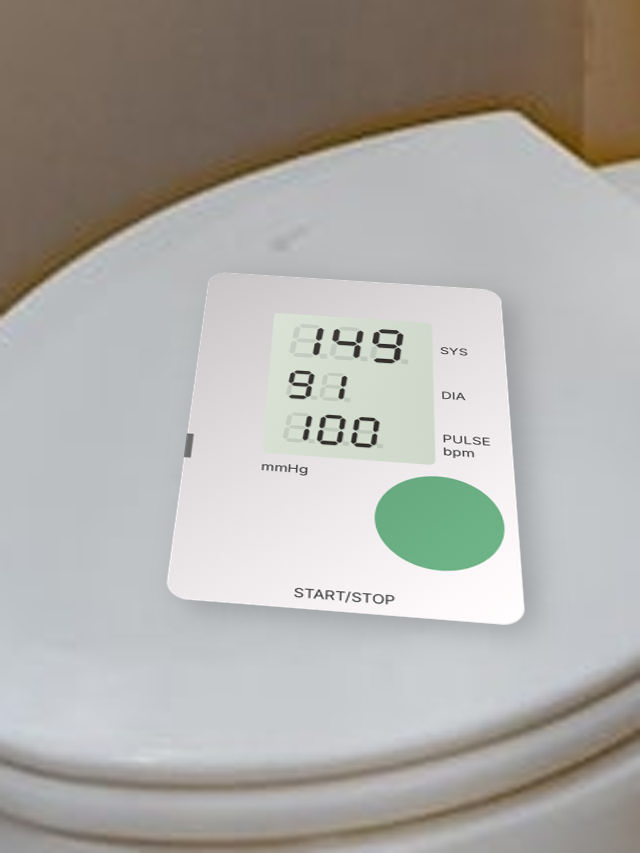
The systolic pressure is 149 mmHg
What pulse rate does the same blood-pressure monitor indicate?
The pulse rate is 100 bpm
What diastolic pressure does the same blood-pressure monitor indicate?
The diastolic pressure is 91 mmHg
